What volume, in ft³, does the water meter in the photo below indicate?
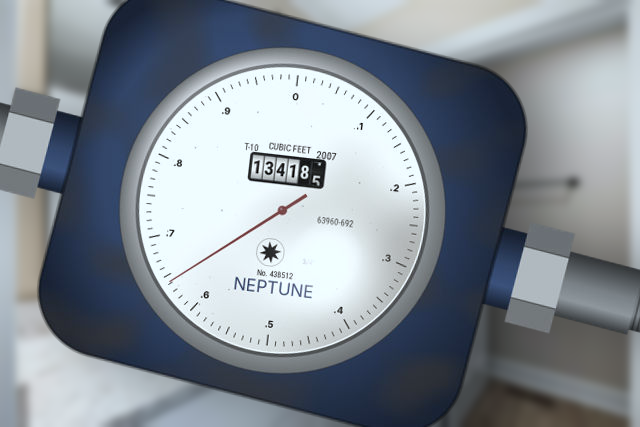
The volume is 134184.64 ft³
